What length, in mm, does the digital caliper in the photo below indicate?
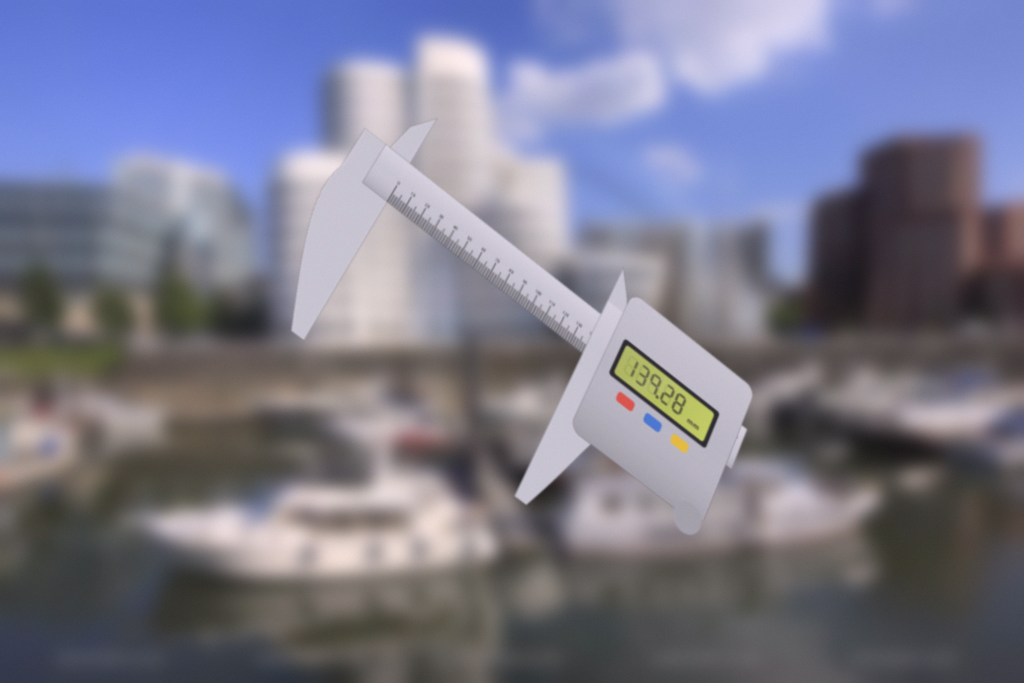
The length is 139.28 mm
